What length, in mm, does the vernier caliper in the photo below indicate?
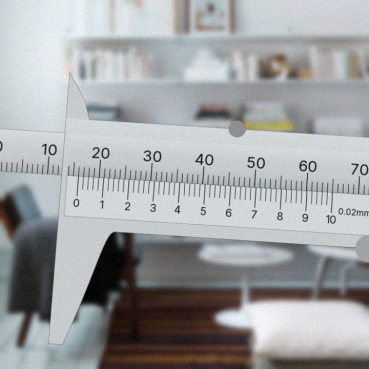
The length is 16.0 mm
